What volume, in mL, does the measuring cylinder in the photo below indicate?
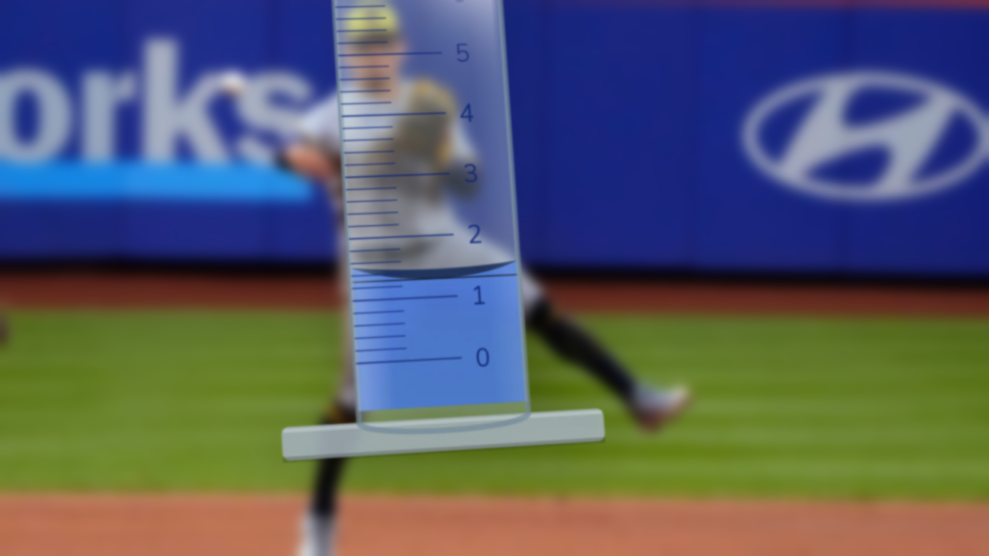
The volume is 1.3 mL
